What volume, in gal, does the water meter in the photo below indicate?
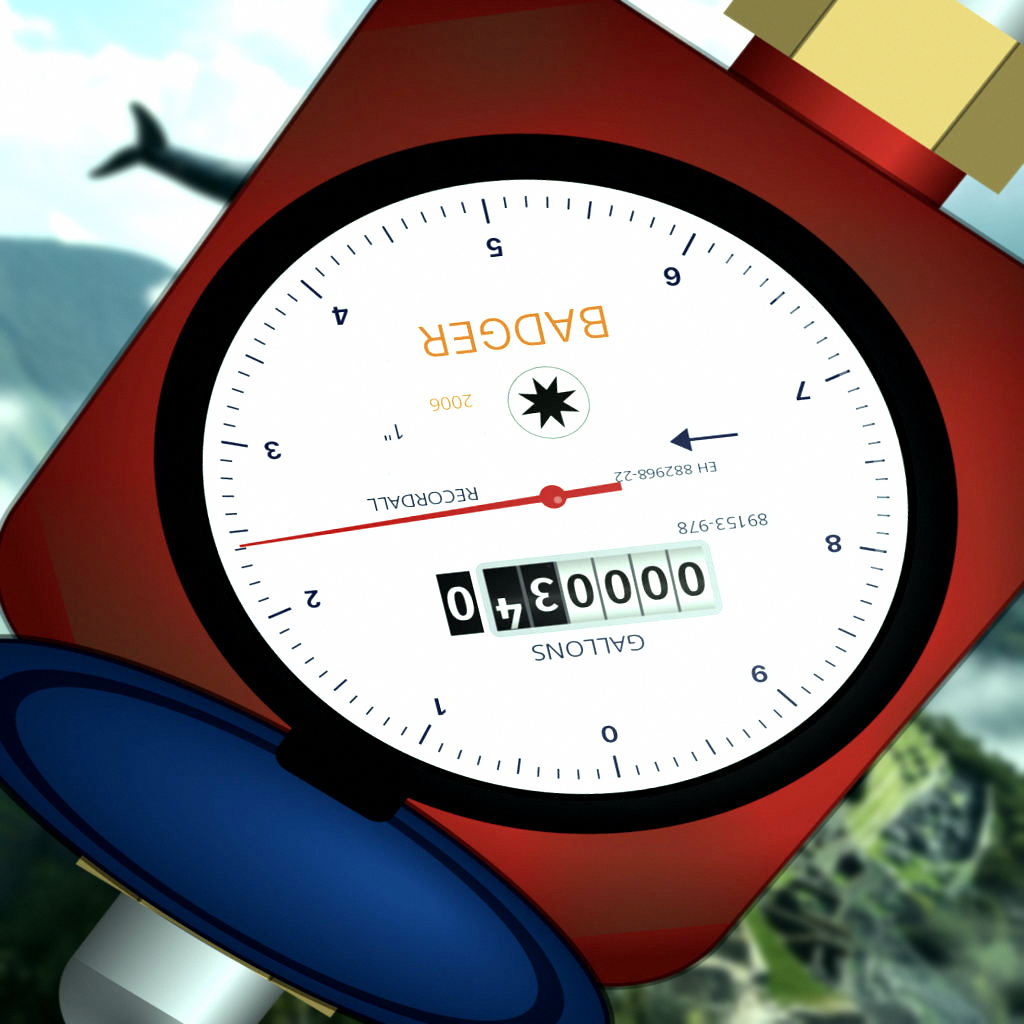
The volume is 342.4 gal
